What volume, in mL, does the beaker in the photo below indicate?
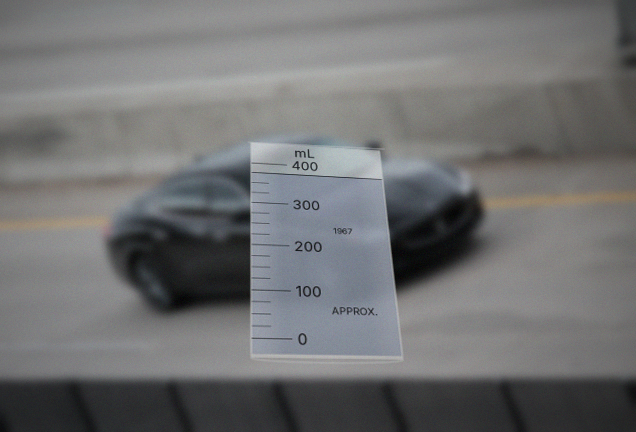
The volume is 375 mL
